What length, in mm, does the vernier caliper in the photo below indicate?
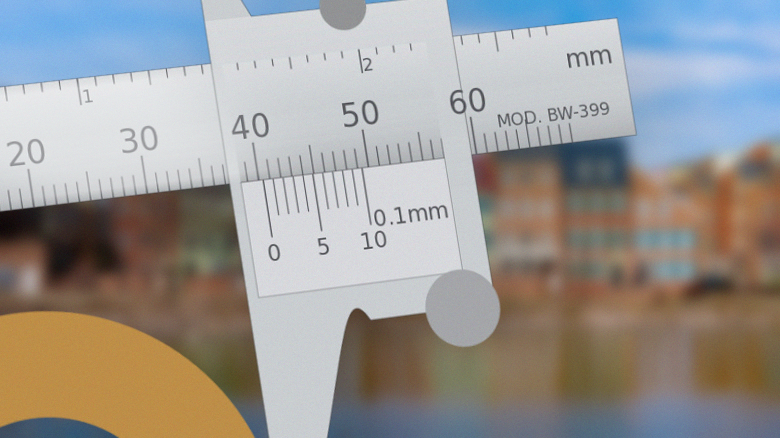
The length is 40.4 mm
